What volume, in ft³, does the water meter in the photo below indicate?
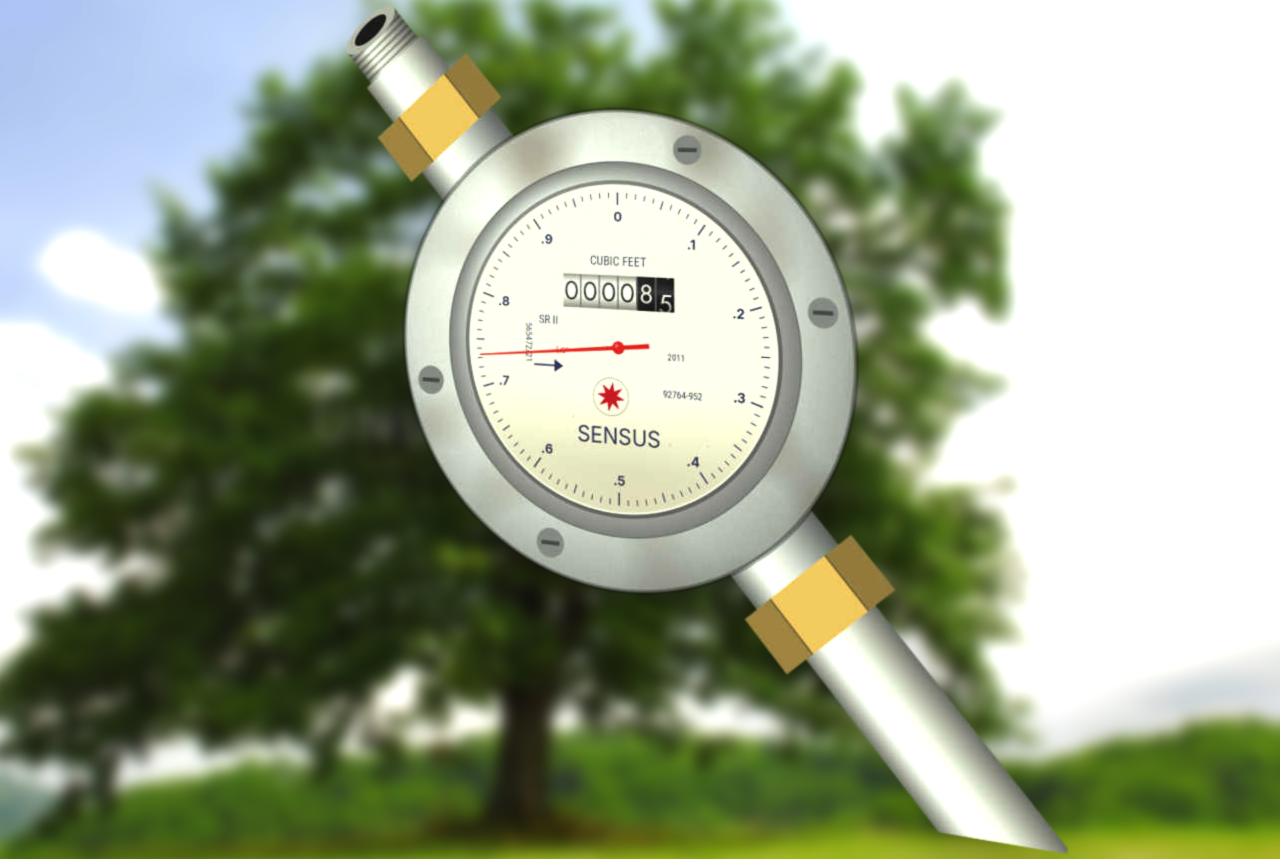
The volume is 84.73 ft³
